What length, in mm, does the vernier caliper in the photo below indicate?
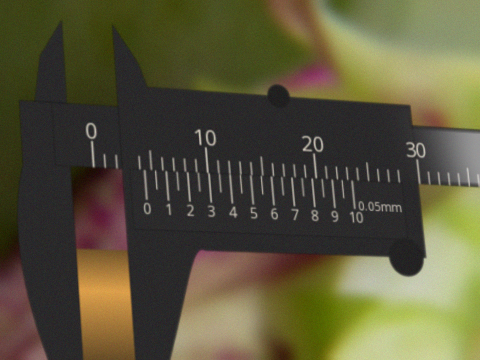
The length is 4.4 mm
